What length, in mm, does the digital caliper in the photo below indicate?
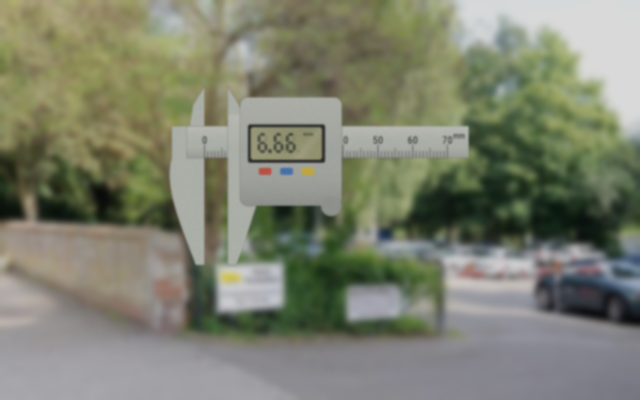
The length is 6.66 mm
